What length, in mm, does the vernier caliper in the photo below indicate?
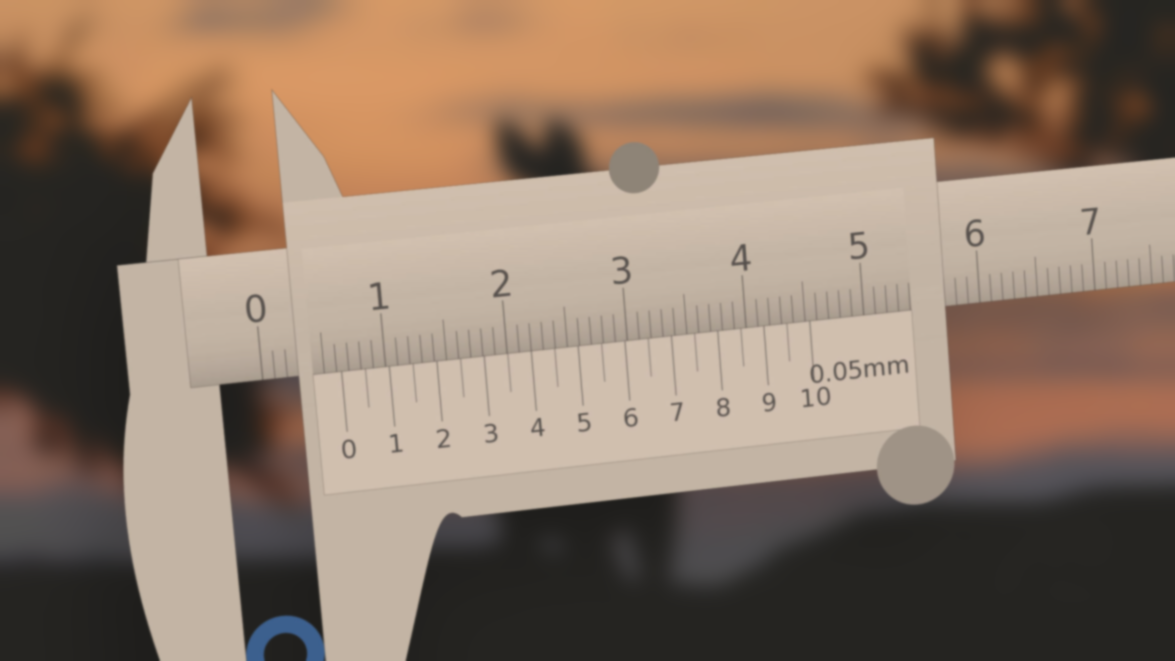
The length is 6.4 mm
